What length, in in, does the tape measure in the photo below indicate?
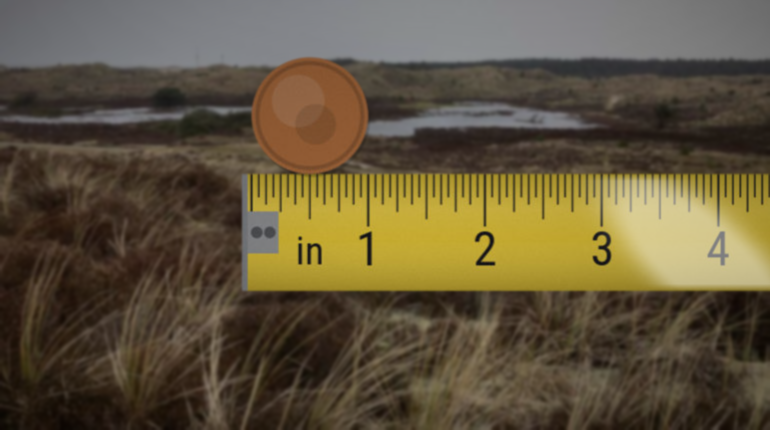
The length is 1 in
